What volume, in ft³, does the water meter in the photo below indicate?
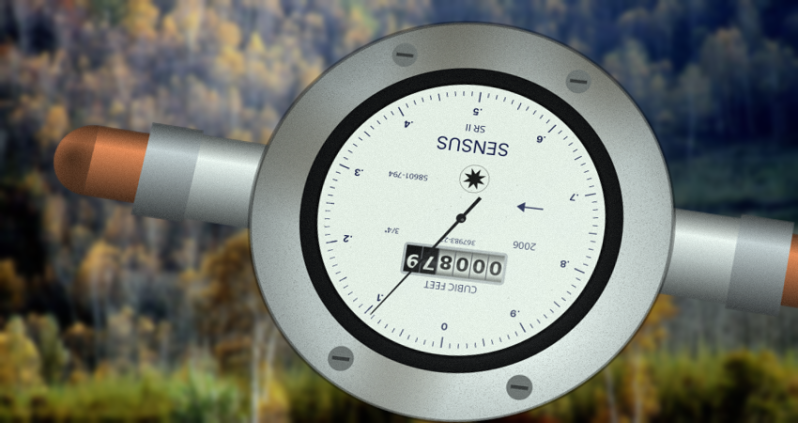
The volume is 879.09 ft³
